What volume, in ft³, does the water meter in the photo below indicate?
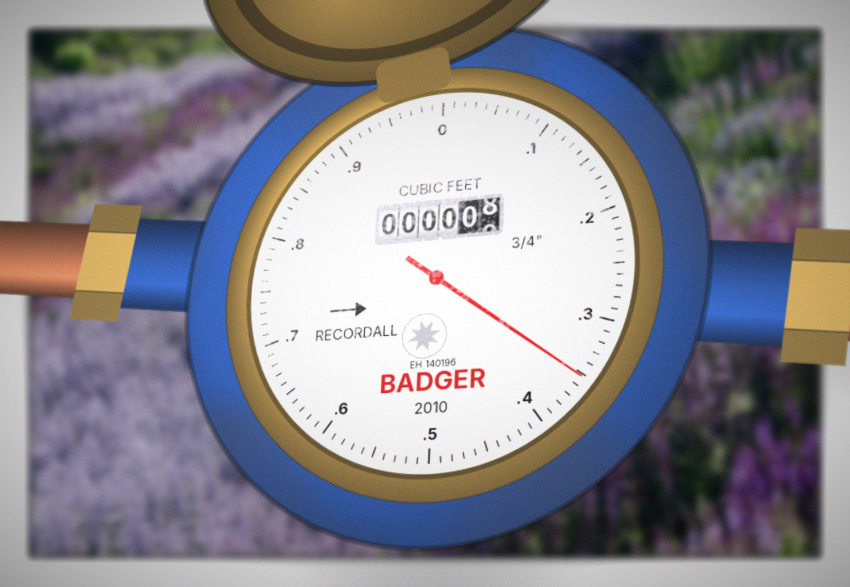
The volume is 8.35 ft³
